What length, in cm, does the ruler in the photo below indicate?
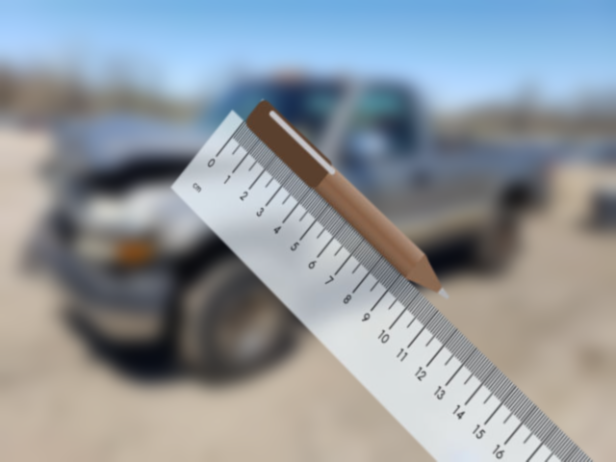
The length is 11 cm
